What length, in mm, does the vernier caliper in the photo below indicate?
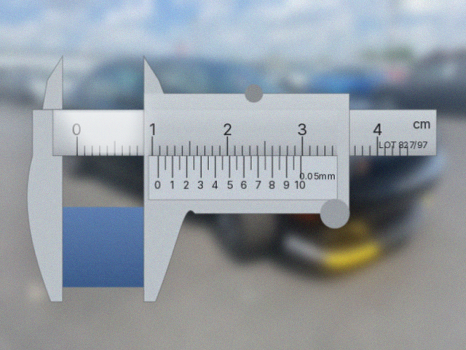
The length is 10.8 mm
